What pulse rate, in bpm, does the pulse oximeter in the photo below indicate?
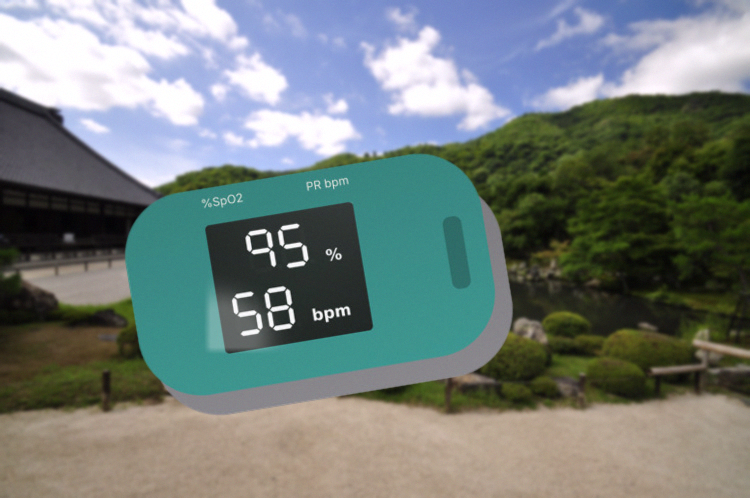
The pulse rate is 58 bpm
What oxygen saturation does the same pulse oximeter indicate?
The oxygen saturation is 95 %
